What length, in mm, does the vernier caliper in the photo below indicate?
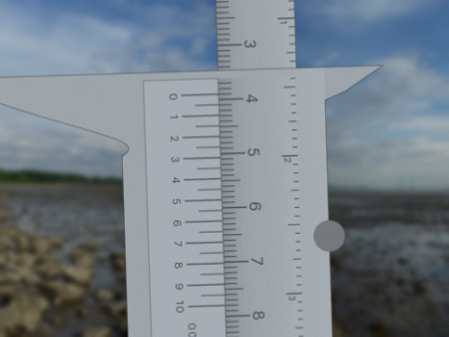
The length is 39.0 mm
